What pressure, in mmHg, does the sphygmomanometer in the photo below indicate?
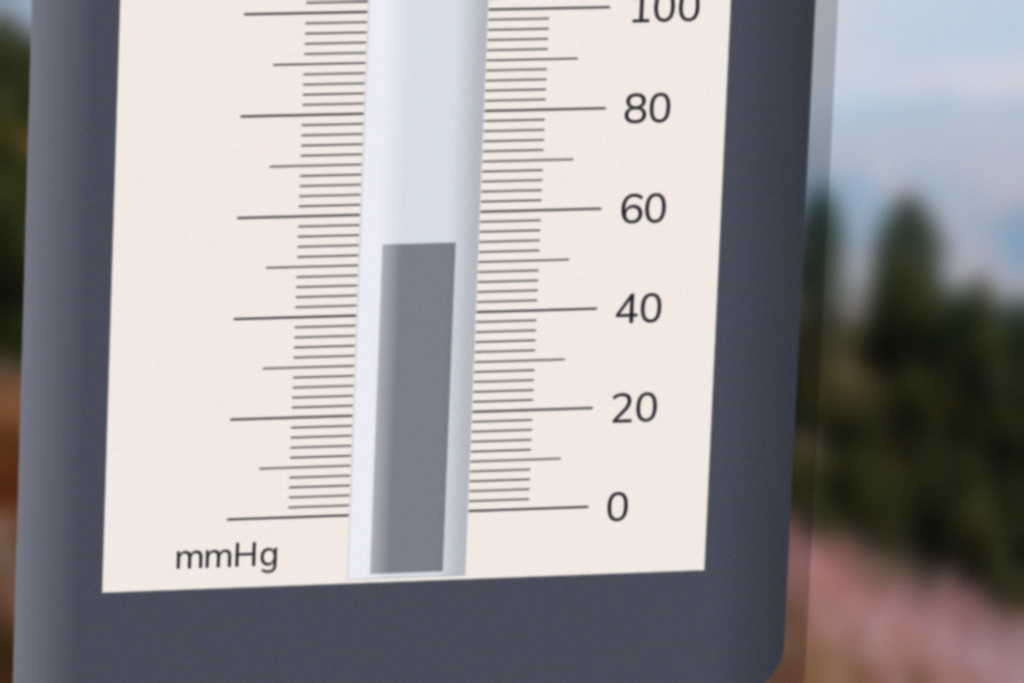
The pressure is 54 mmHg
